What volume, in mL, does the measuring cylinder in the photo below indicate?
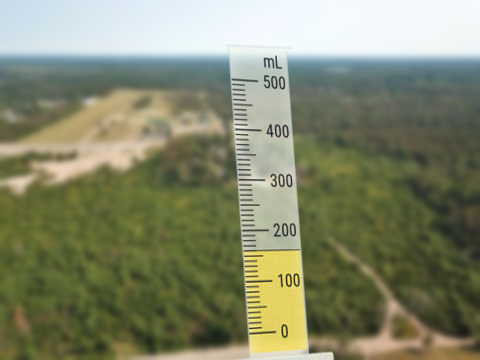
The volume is 160 mL
